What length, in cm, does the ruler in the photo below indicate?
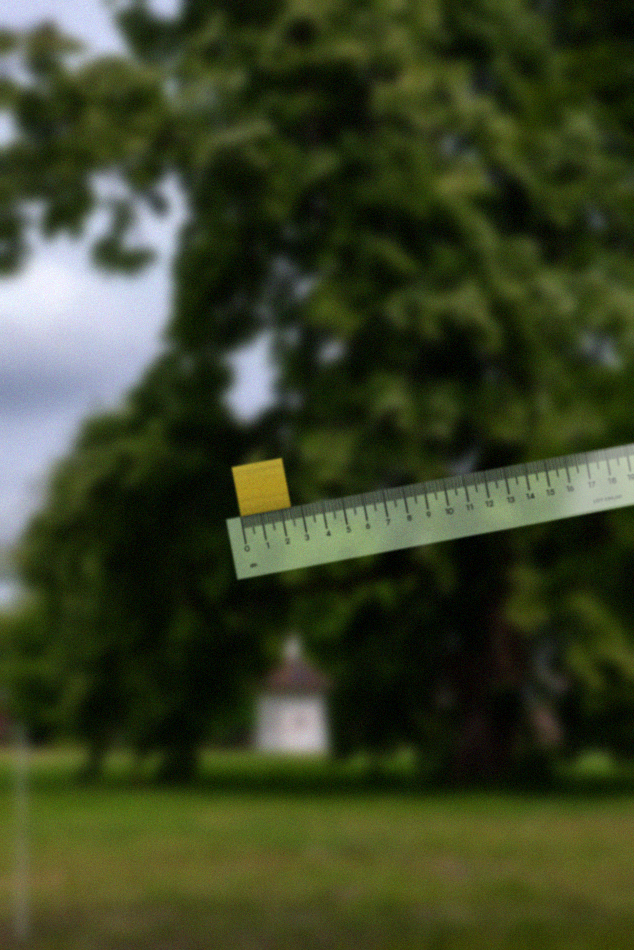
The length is 2.5 cm
